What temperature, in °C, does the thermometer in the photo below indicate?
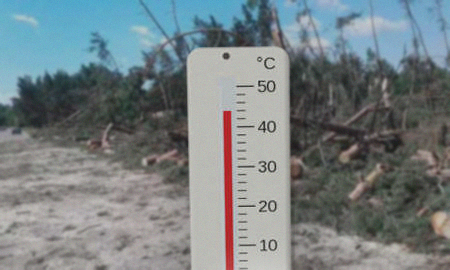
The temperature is 44 °C
